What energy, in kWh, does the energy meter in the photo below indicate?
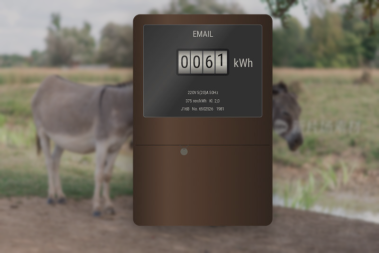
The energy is 61 kWh
